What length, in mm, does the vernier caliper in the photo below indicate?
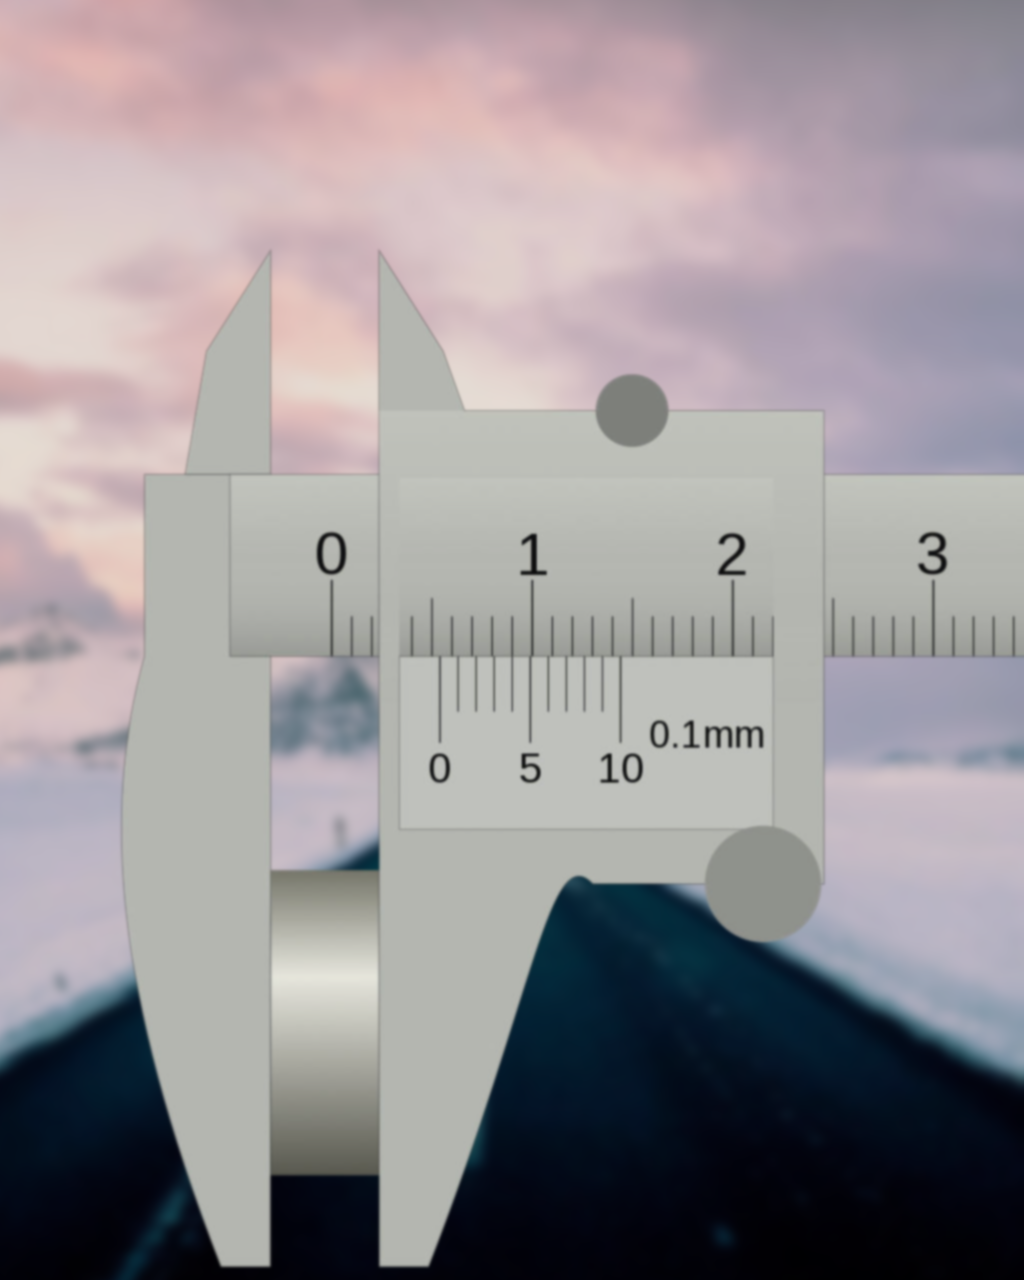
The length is 5.4 mm
